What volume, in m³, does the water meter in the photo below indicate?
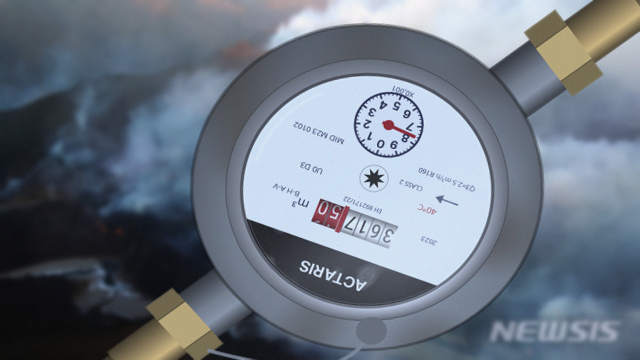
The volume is 3617.497 m³
